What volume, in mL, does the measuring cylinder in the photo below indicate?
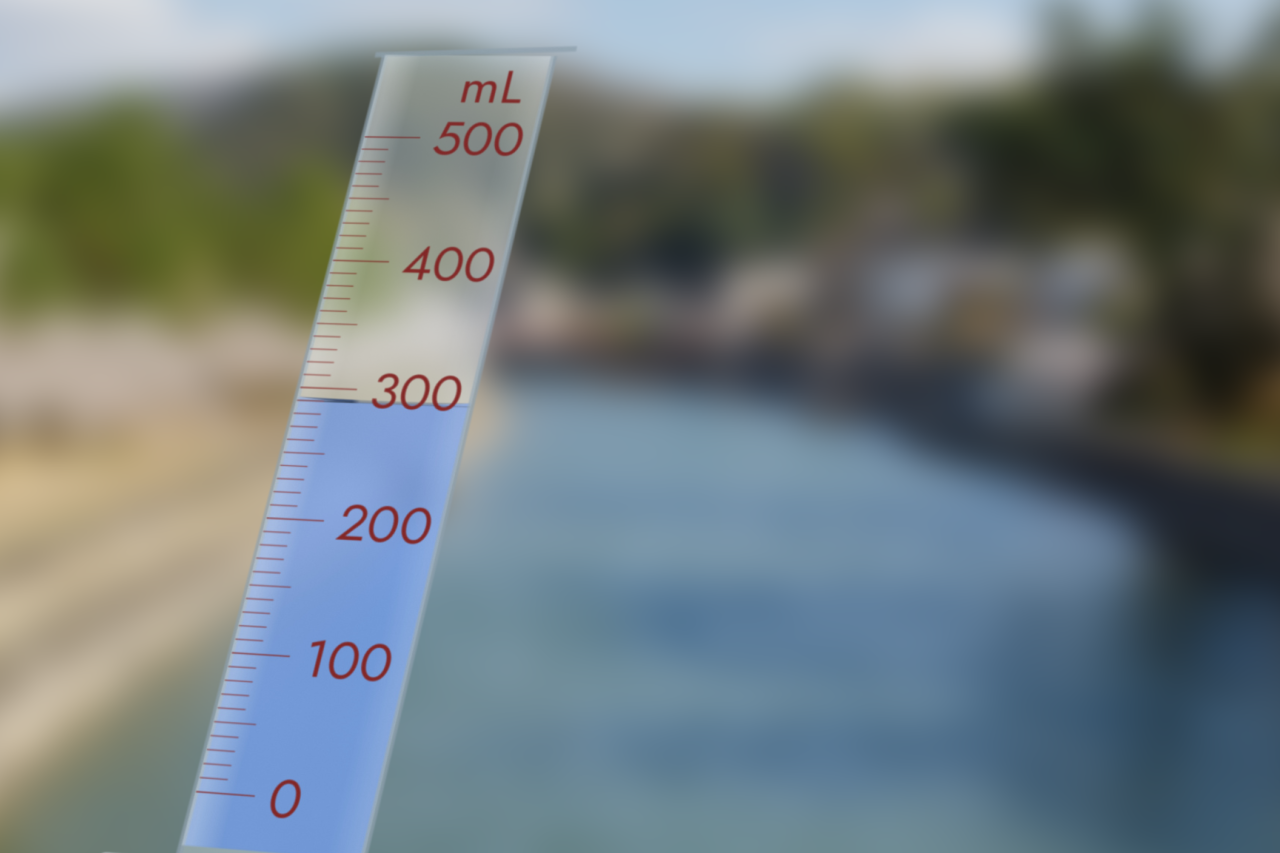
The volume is 290 mL
